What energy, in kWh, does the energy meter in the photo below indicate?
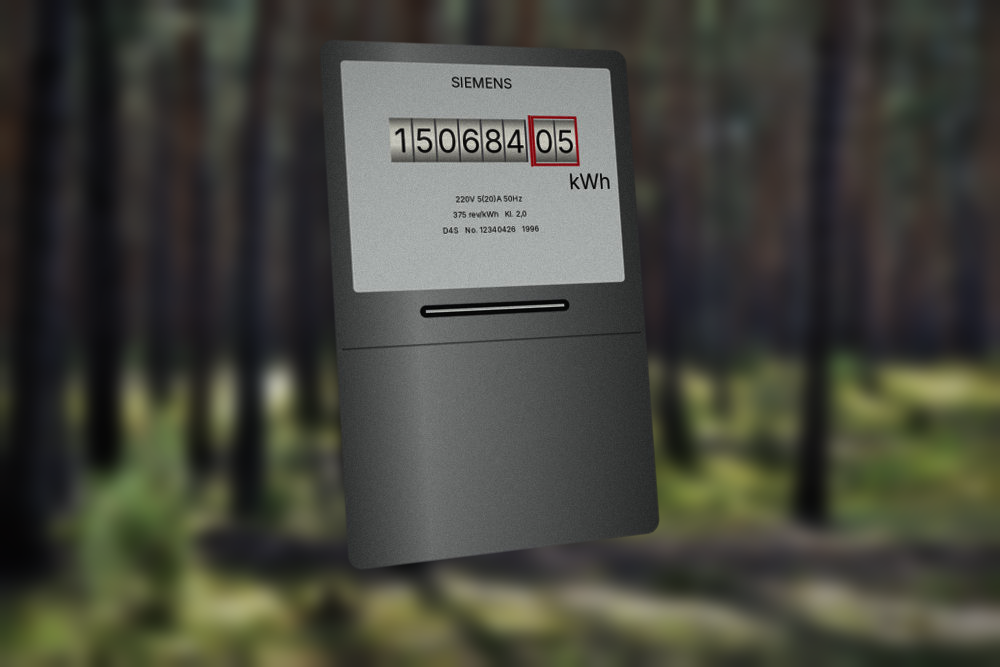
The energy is 150684.05 kWh
